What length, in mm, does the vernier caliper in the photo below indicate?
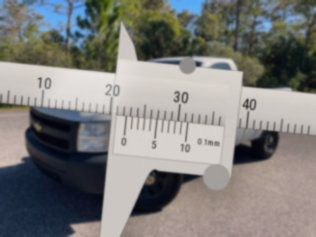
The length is 22.4 mm
